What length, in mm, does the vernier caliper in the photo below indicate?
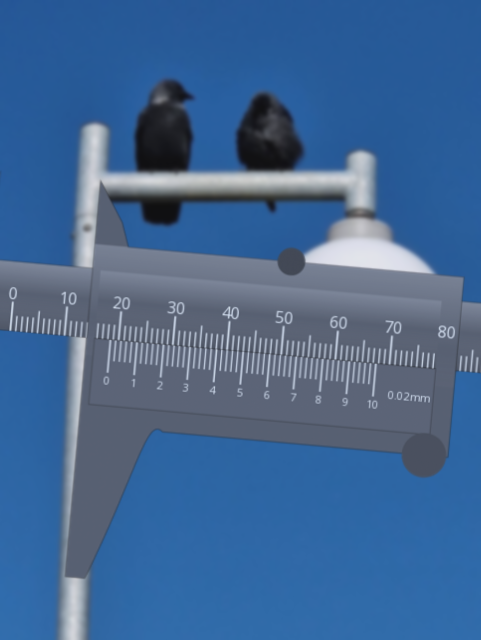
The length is 18.5 mm
